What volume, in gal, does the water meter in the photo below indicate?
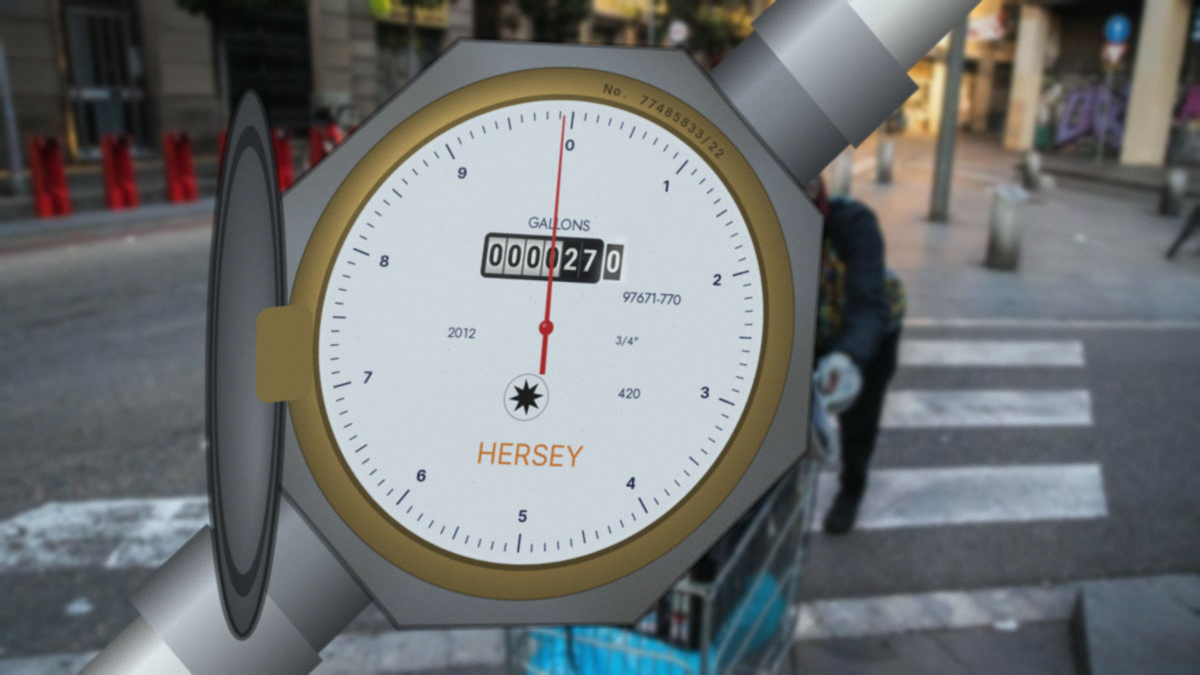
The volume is 269.9 gal
